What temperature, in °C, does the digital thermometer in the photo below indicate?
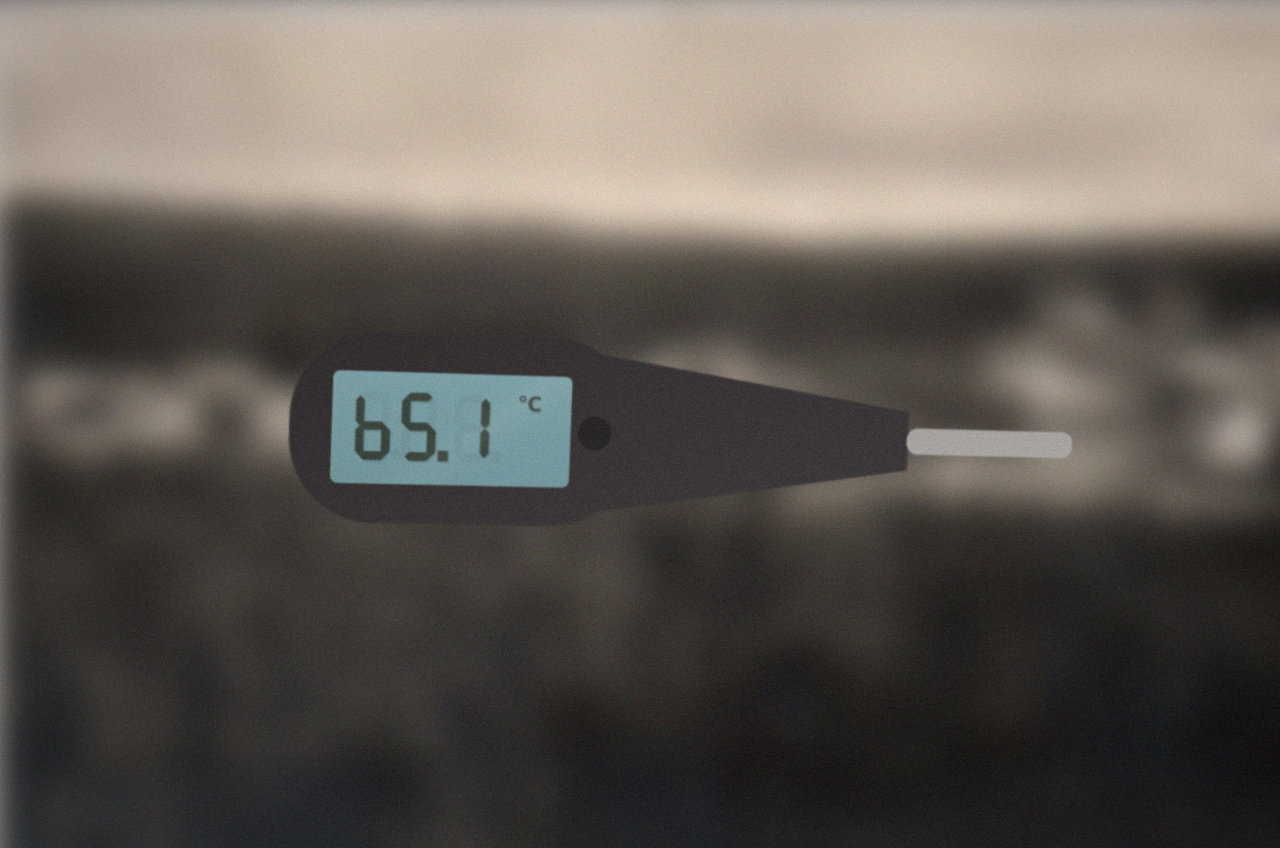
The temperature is 65.1 °C
